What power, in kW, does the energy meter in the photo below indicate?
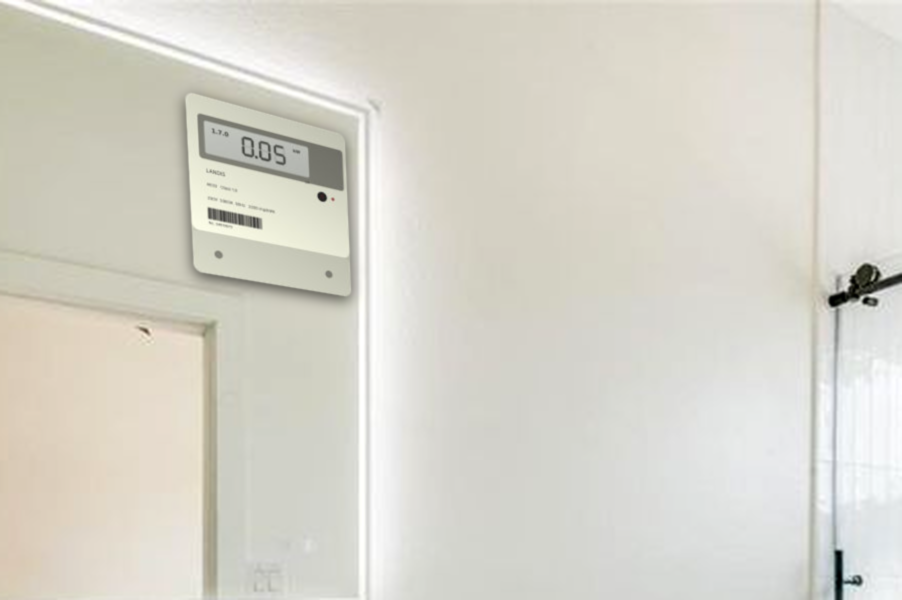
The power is 0.05 kW
